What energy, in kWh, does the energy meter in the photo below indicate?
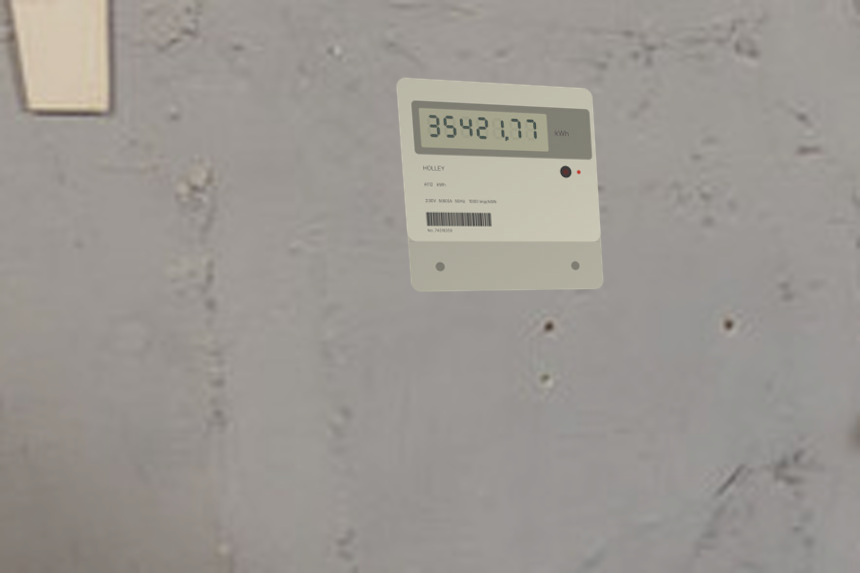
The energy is 35421.77 kWh
